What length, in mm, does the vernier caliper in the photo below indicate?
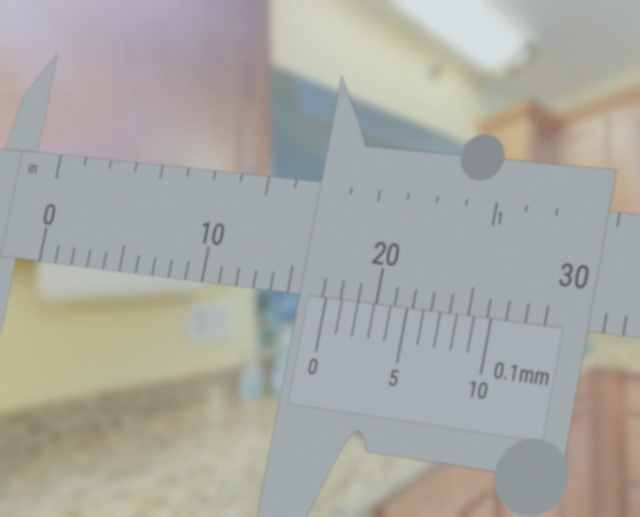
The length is 17.2 mm
